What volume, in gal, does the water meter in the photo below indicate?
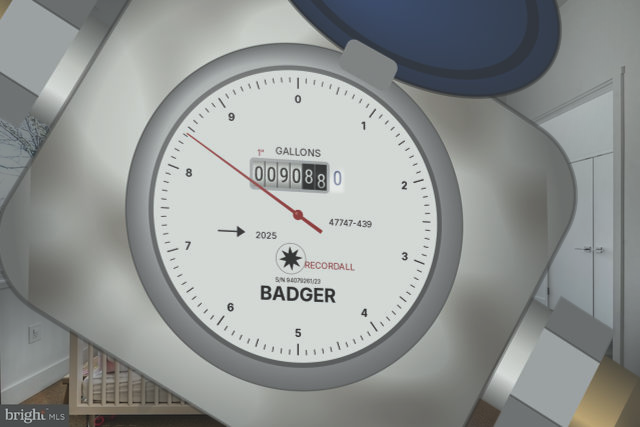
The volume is 90878.4 gal
